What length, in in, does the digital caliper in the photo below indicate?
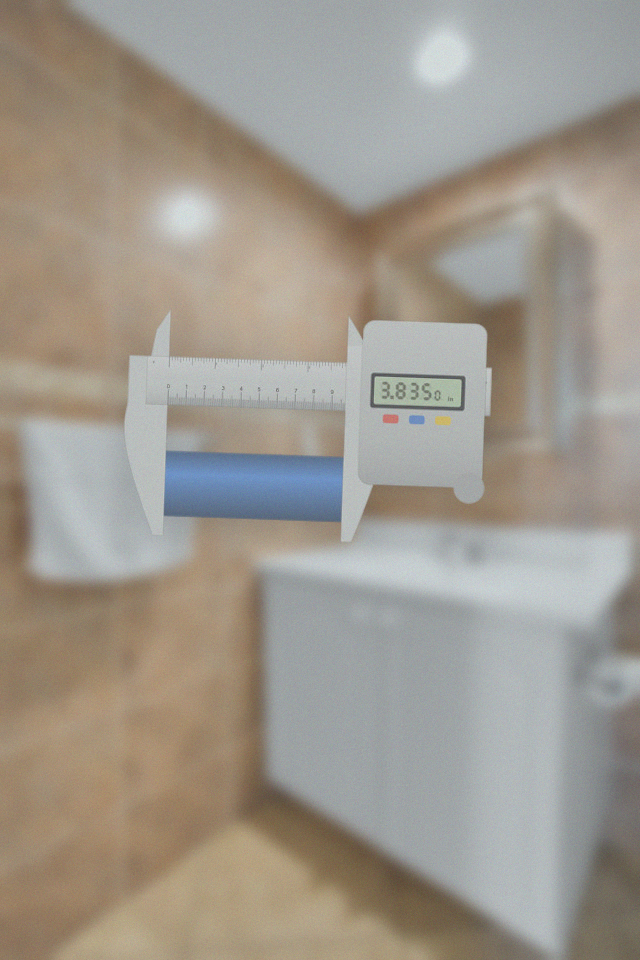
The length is 3.8350 in
